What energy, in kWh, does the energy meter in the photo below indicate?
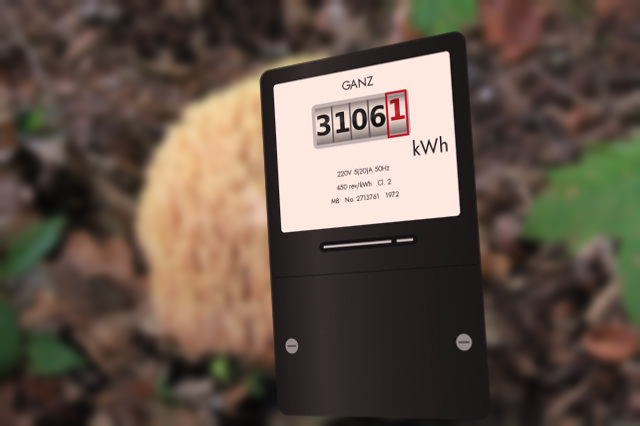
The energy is 3106.1 kWh
